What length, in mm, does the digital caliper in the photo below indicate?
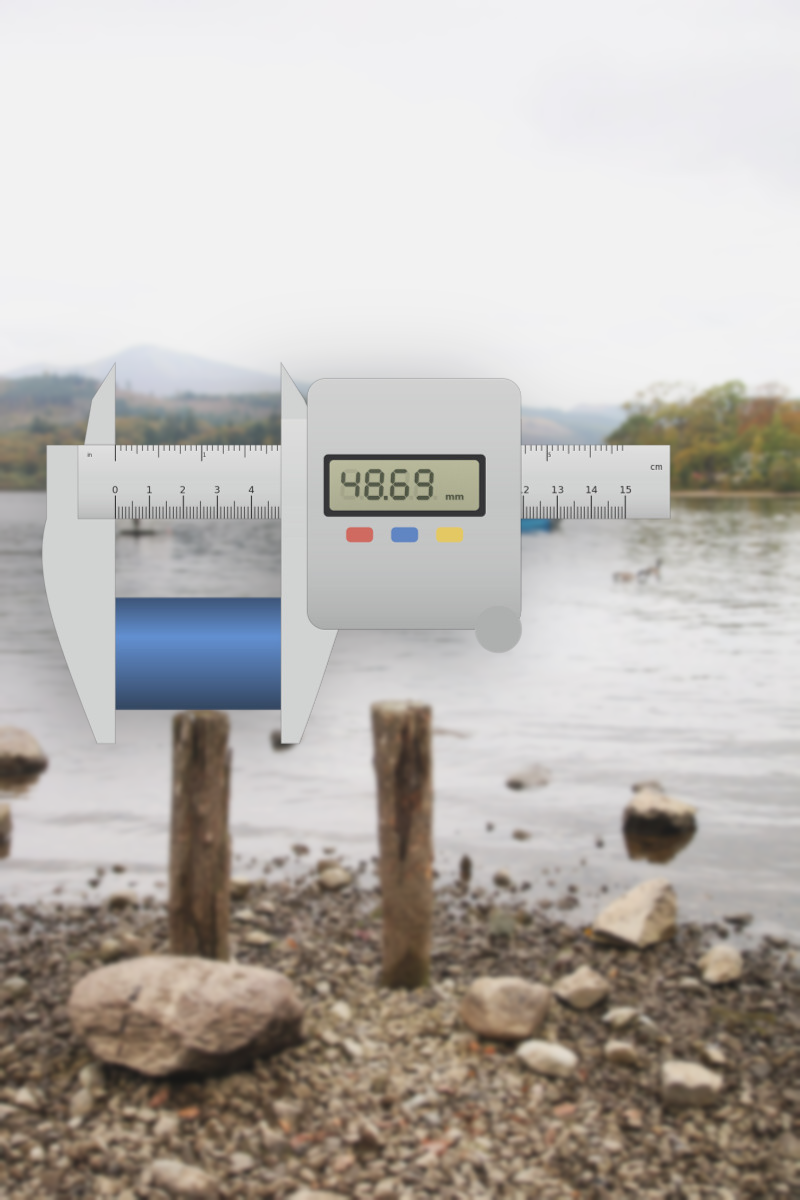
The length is 48.69 mm
